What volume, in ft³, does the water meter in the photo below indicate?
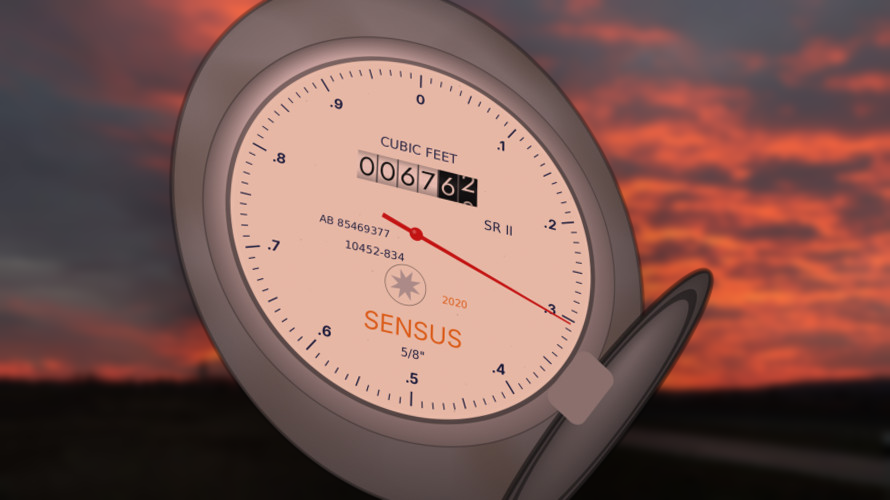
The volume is 6762.30 ft³
